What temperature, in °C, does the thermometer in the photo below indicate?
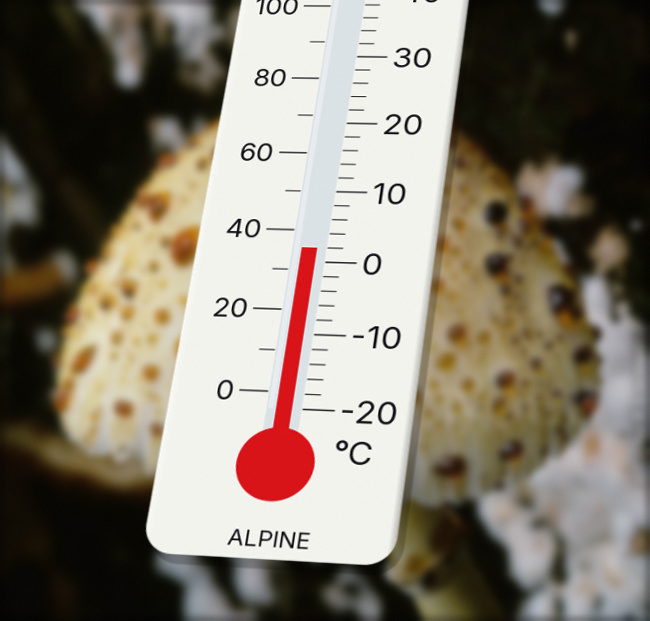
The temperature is 2 °C
